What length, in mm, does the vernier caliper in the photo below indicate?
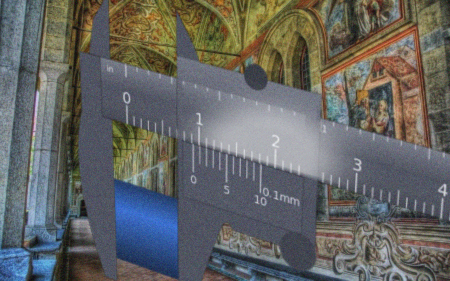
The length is 9.2 mm
